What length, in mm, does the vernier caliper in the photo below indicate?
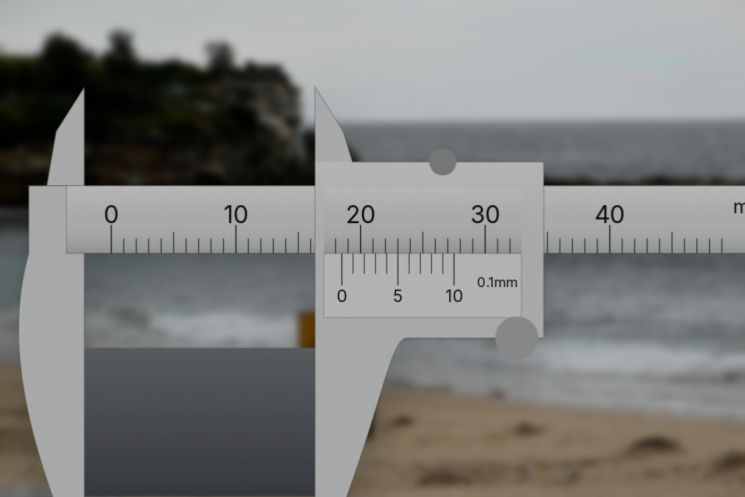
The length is 18.5 mm
